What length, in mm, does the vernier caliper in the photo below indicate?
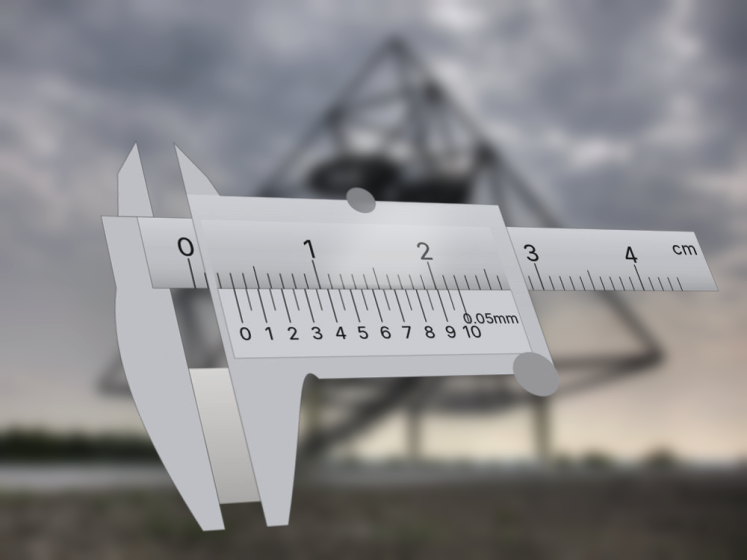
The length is 3.0 mm
